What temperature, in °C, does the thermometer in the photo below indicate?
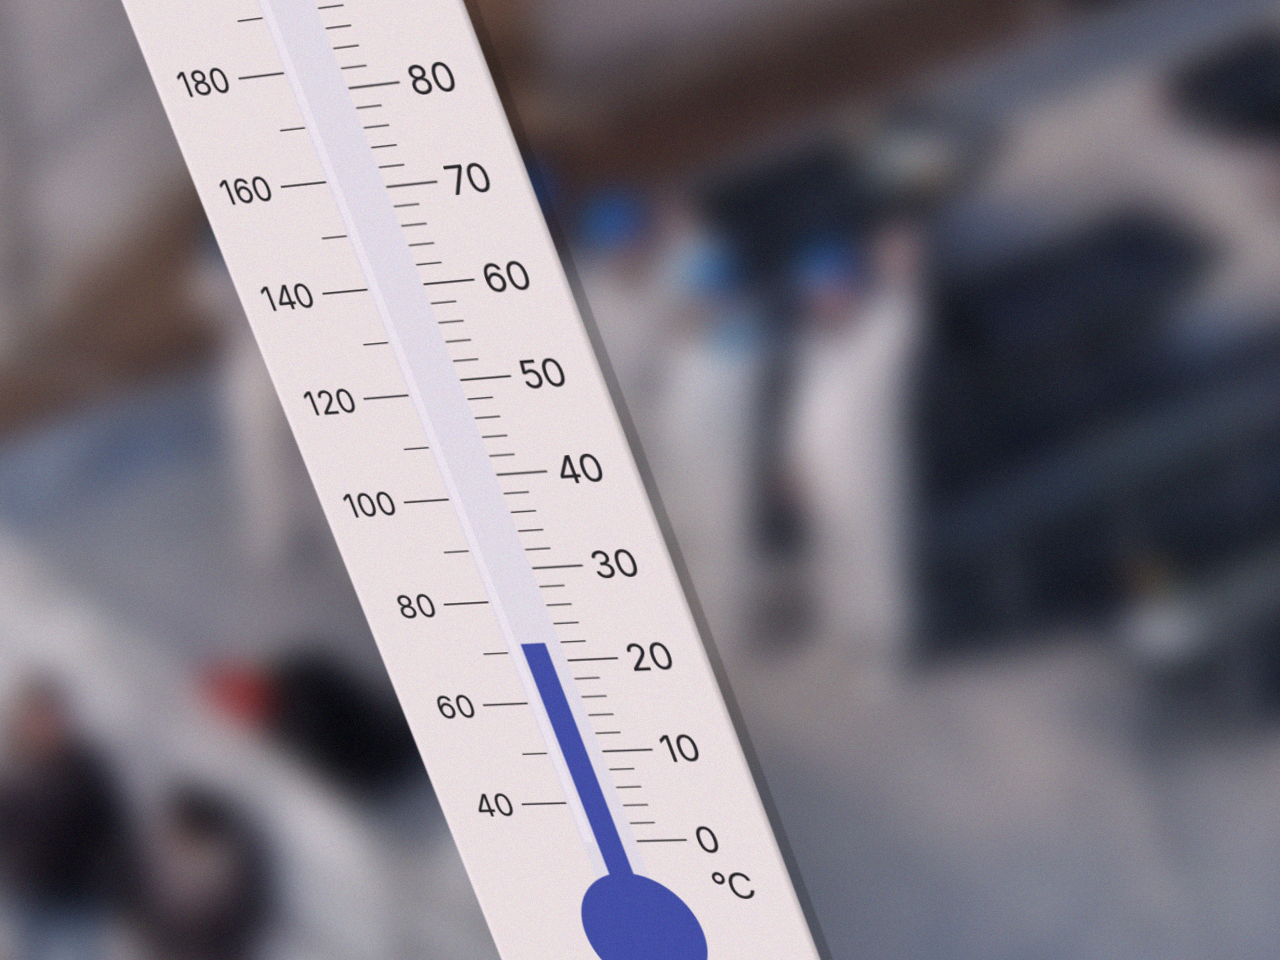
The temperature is 22 °C
